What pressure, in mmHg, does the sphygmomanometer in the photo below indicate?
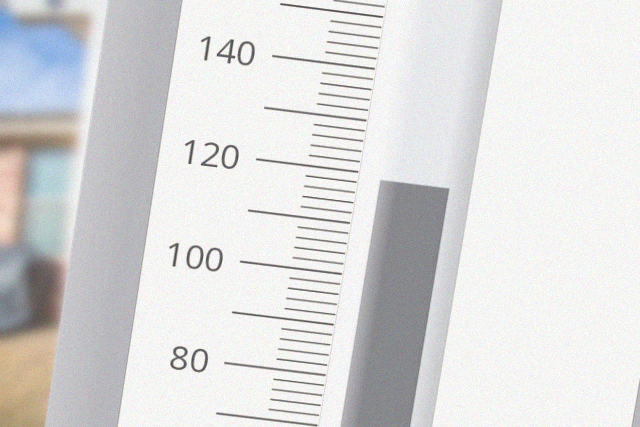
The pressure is 119 mmHg
